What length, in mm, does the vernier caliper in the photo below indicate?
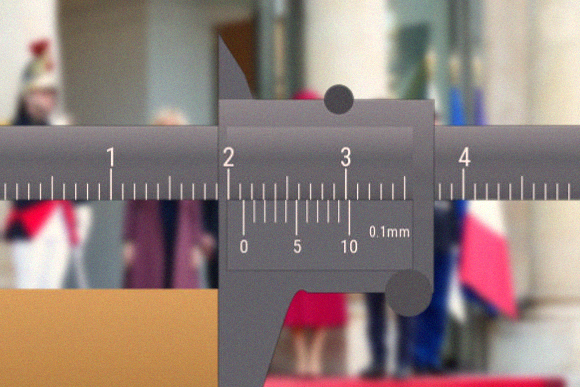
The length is 21.3 mm
